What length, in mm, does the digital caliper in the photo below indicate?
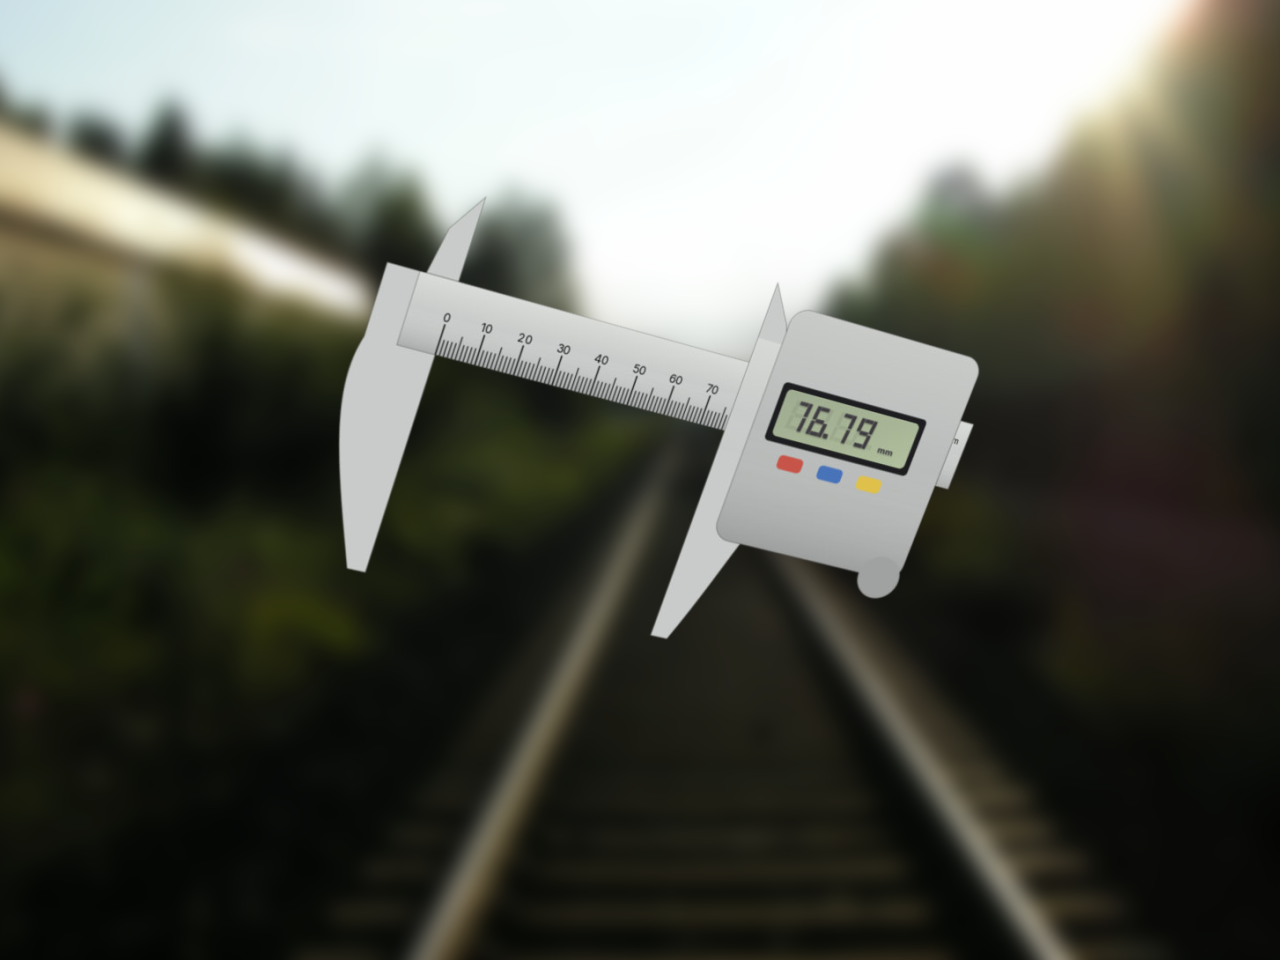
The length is 76.79 mm
